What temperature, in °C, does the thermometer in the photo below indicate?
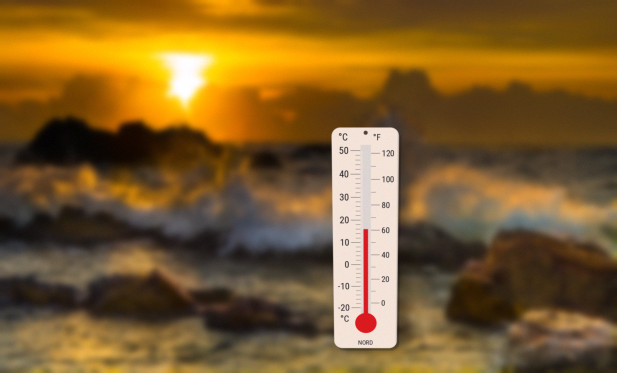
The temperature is 16 °C
